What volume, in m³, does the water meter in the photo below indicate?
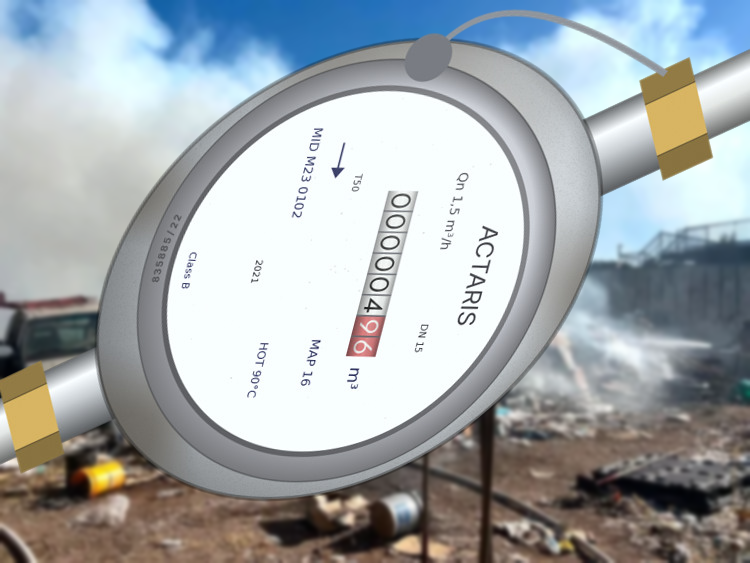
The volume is 4.96 m³
